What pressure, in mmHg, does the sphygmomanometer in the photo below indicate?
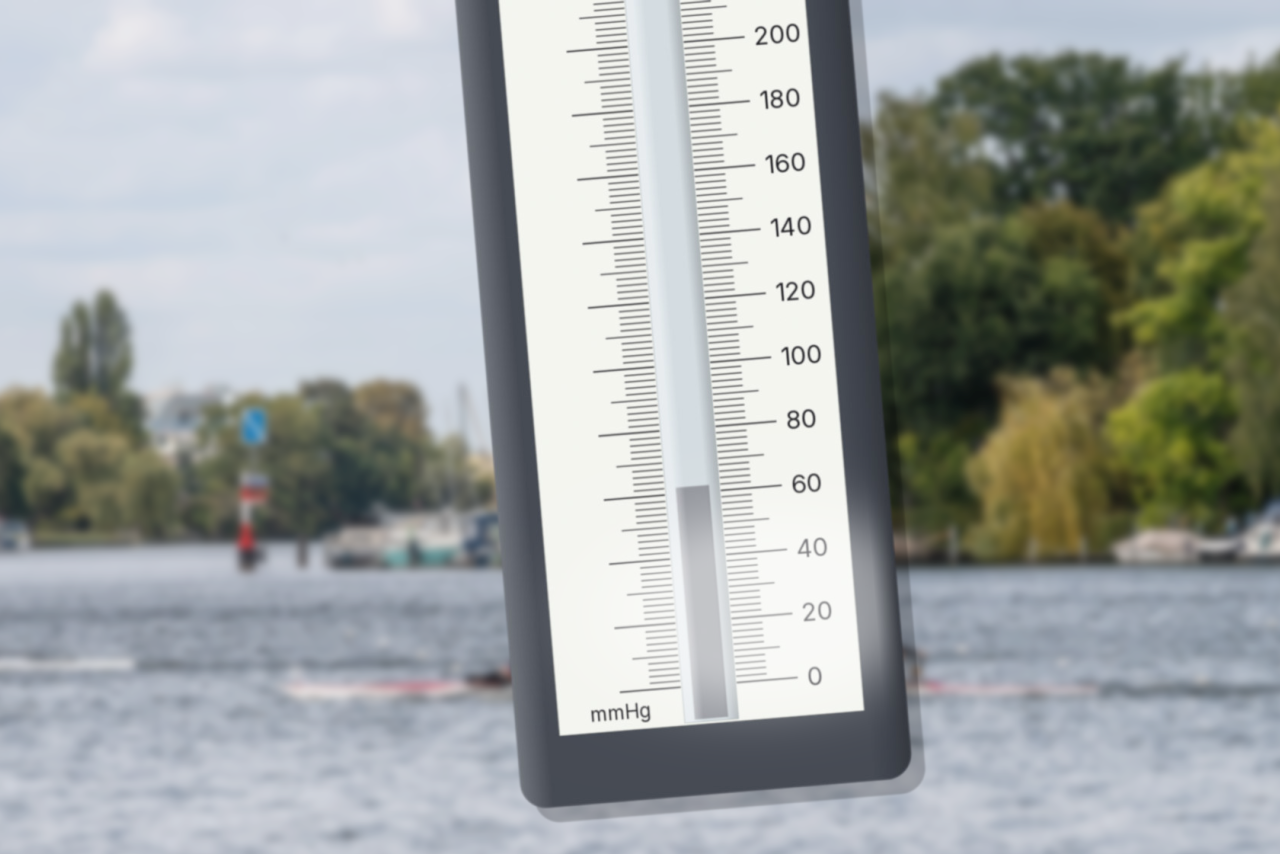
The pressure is 62 mmHg
